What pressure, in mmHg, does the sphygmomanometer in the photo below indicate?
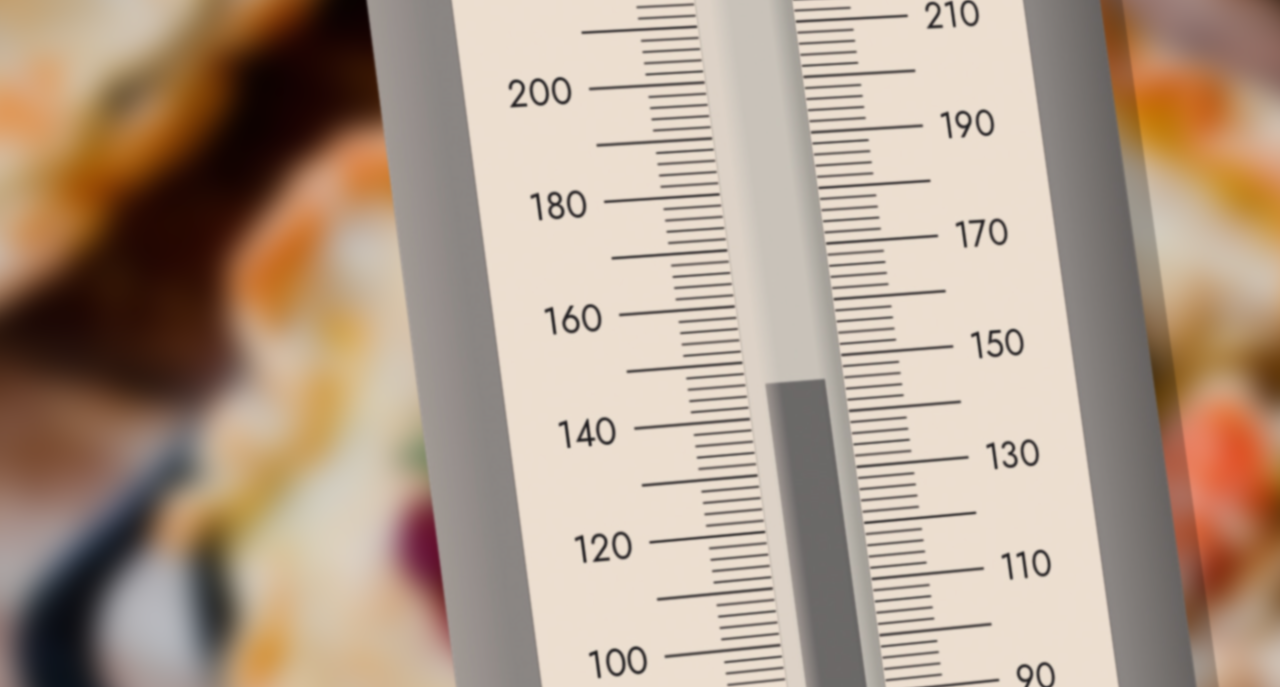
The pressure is 146 mmHg
